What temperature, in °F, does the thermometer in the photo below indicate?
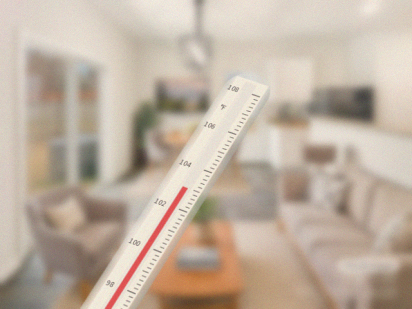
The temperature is 103 °F
